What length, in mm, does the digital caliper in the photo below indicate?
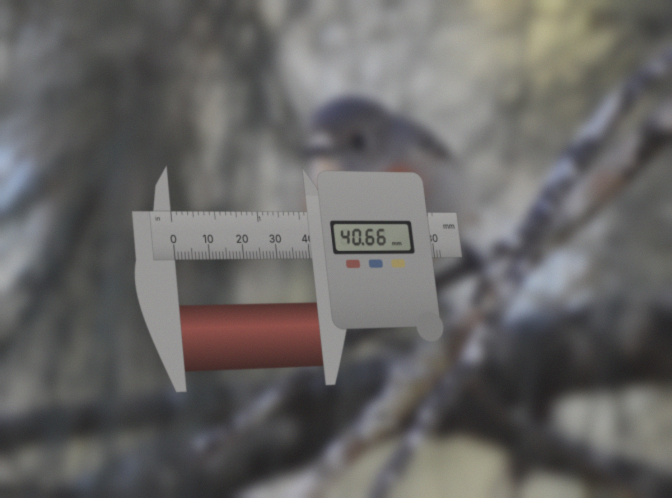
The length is 40.66 mm
